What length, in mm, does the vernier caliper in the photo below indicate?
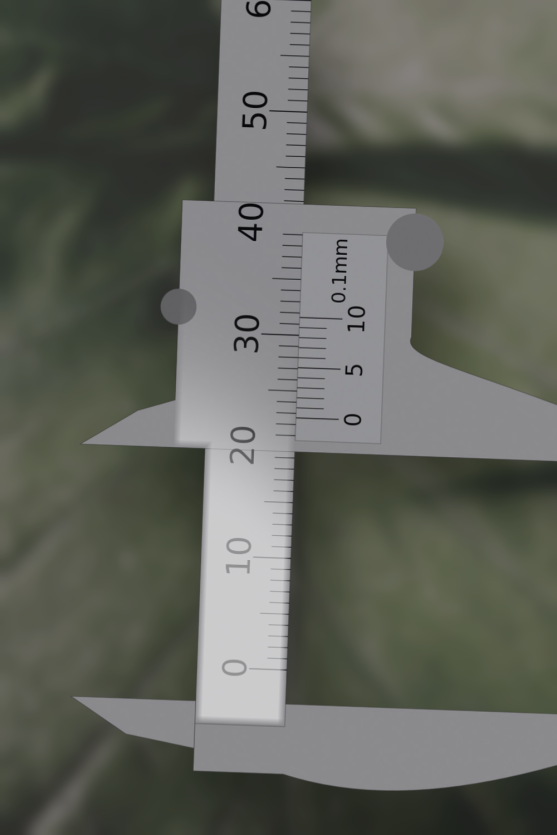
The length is 22.6 mm
